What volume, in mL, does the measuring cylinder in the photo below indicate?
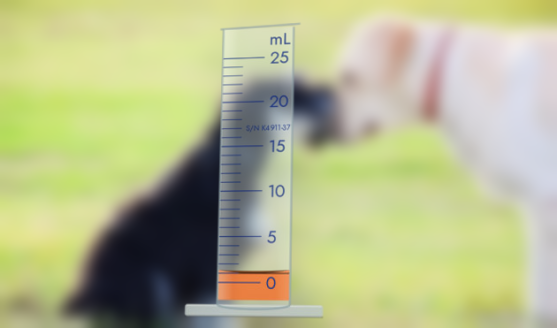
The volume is 1 mL
